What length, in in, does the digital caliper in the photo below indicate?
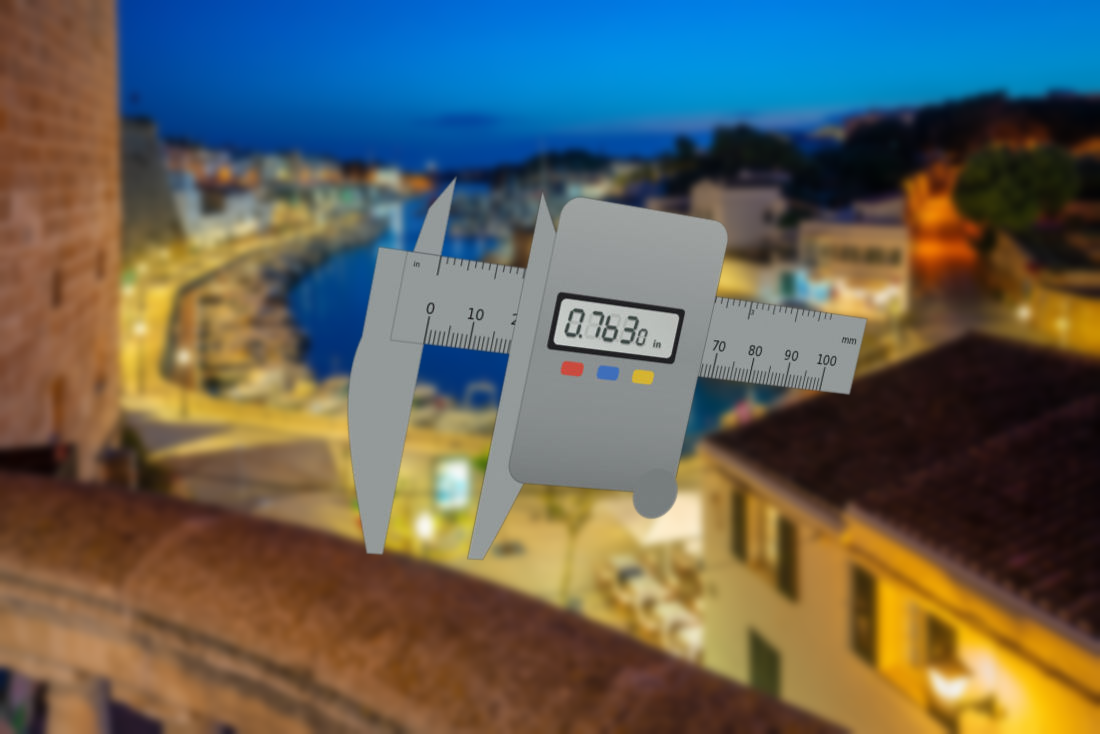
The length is 0.7630 in
